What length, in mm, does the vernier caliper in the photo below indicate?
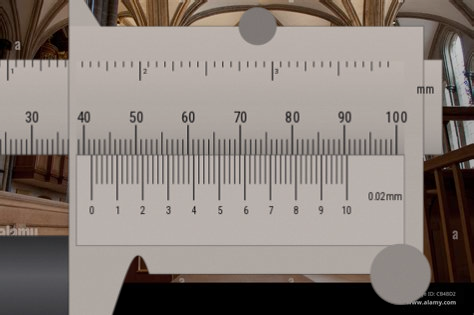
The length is 41.5 mm
